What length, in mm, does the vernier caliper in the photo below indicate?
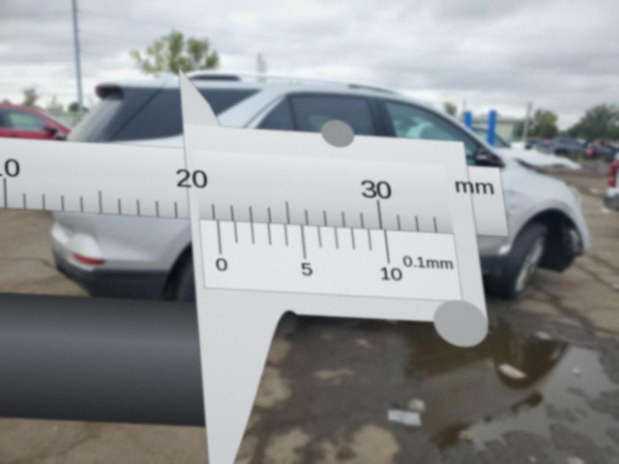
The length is 21.2 mm
